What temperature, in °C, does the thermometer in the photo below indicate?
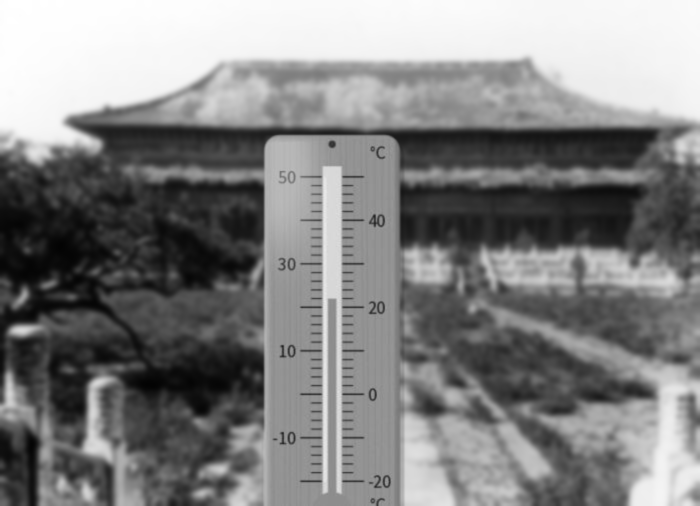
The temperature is 22 °C
